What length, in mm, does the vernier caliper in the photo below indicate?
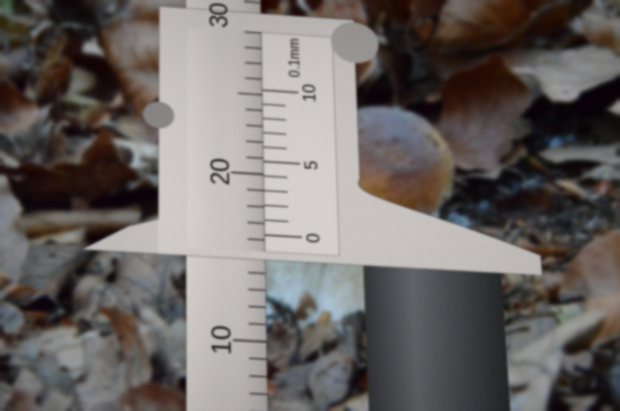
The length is 16.3 mm
